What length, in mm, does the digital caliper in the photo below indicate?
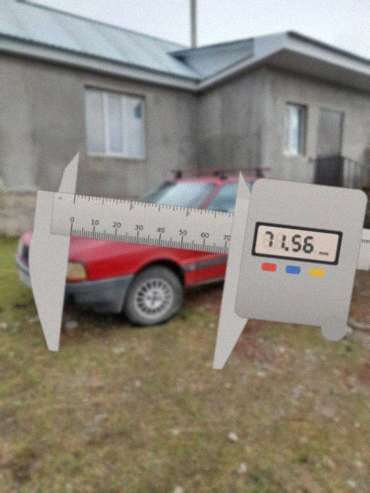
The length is 71.56 mm
